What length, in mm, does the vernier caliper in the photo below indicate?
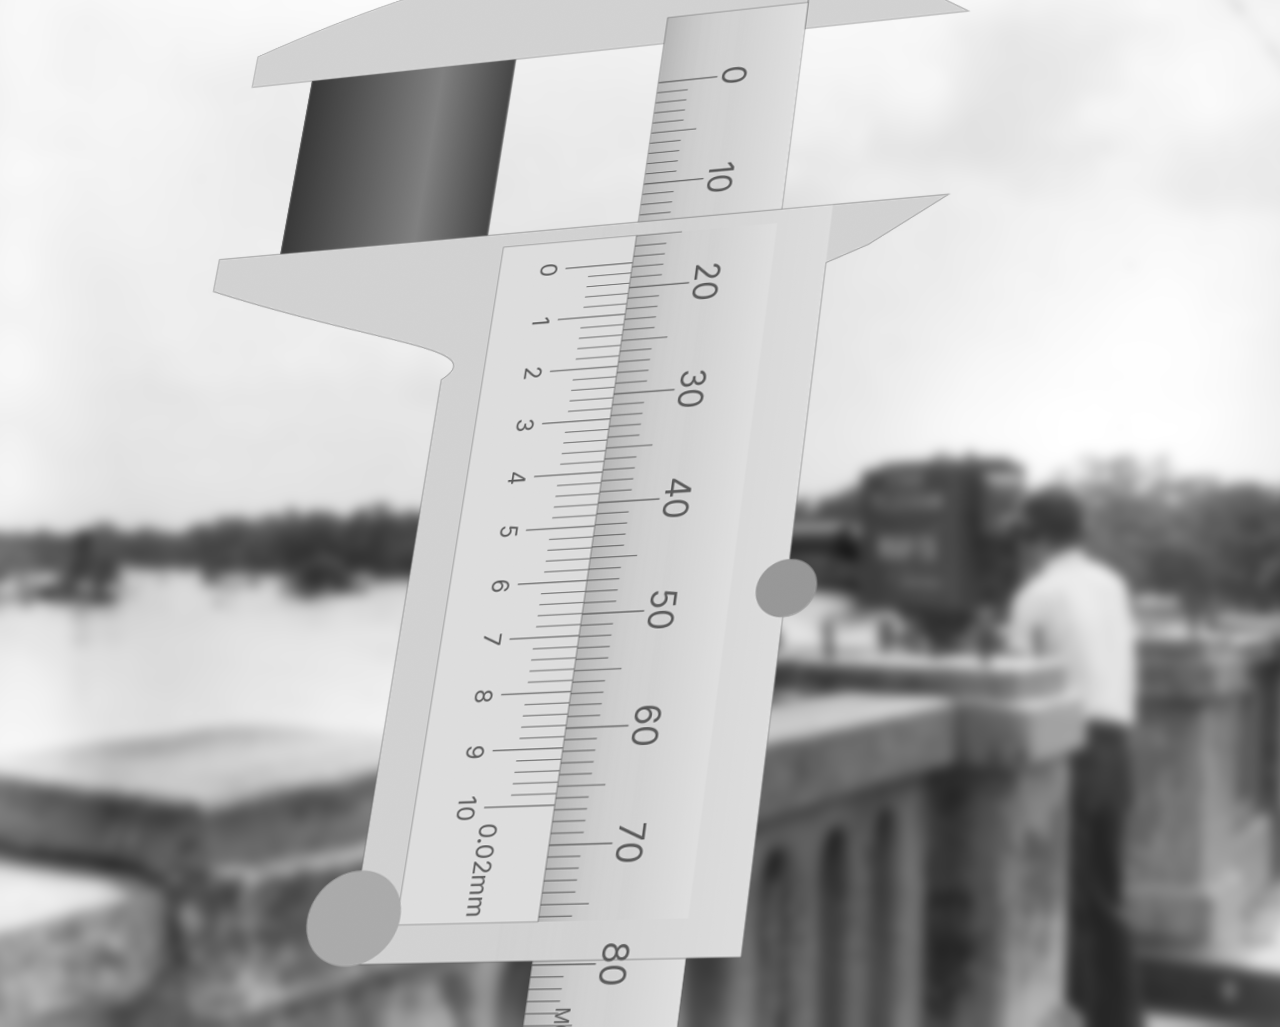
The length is 17.6 mm
